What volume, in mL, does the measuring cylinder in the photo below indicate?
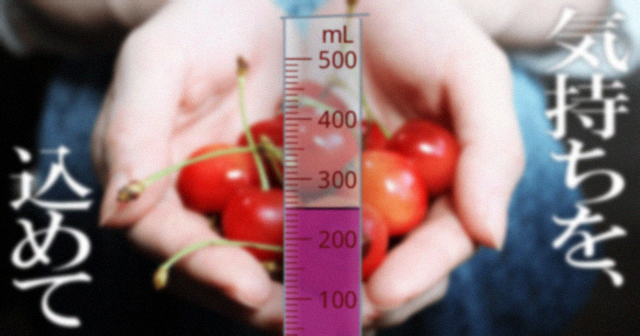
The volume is 250 mL
